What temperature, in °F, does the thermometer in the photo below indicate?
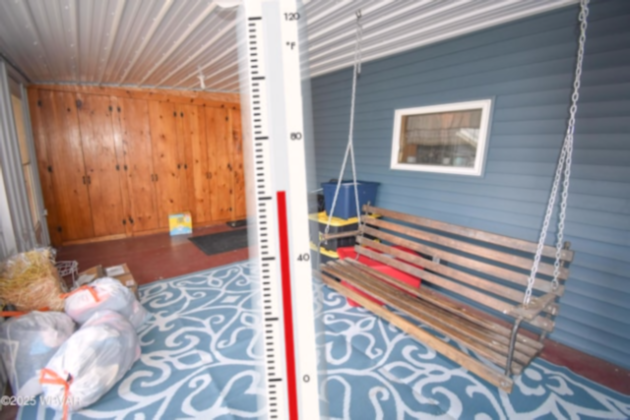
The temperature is 62 °F
